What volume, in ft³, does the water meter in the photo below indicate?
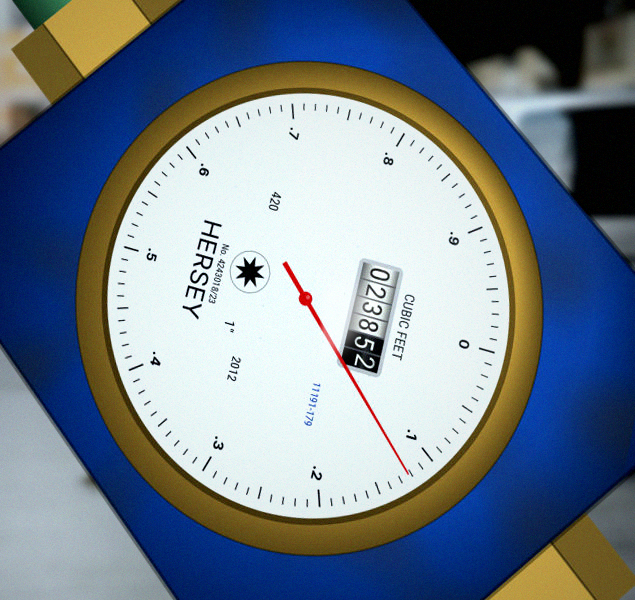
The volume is 23852.12 ft³
